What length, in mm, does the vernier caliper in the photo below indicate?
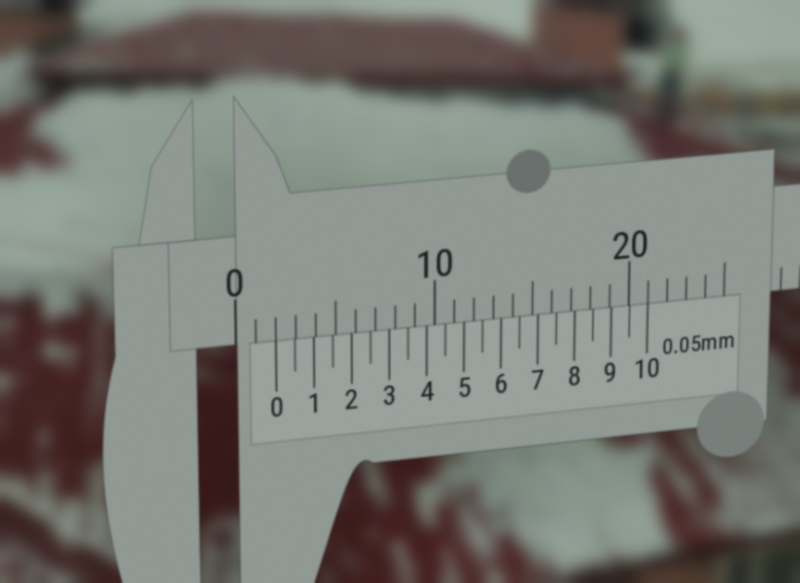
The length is 2.0 mm
